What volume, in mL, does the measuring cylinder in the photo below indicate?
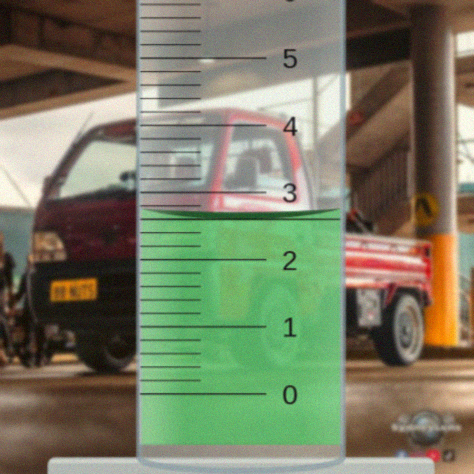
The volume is 2.6 mL
